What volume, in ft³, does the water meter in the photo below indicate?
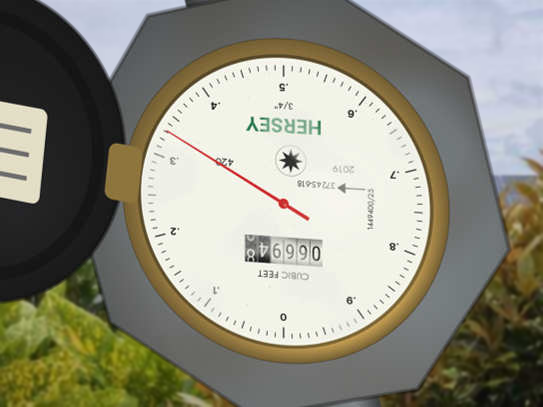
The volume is 66948.33 ft³
